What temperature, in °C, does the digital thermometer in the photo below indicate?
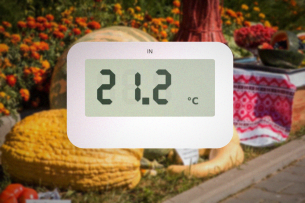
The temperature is 21.2 °C
